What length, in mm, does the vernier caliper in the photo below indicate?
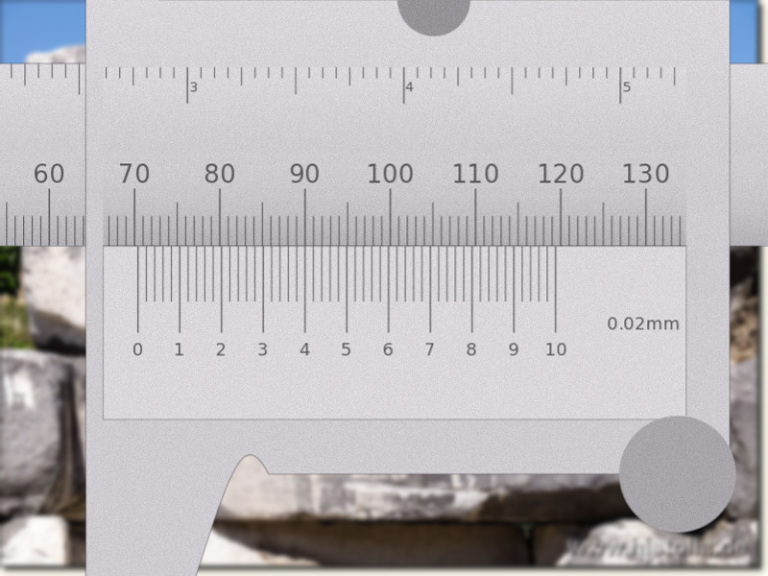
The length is 70.4 mm
